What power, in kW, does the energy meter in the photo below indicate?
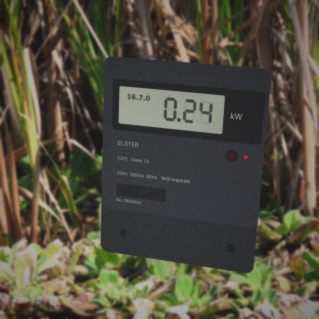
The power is 0.24 kW
